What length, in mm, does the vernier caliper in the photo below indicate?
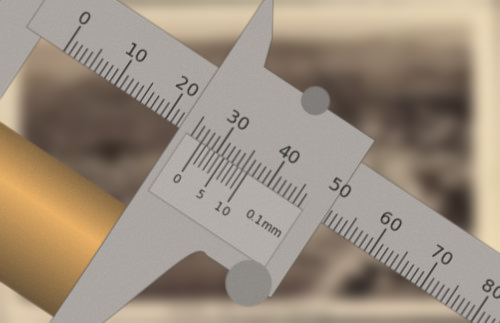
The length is 27.0 mm
